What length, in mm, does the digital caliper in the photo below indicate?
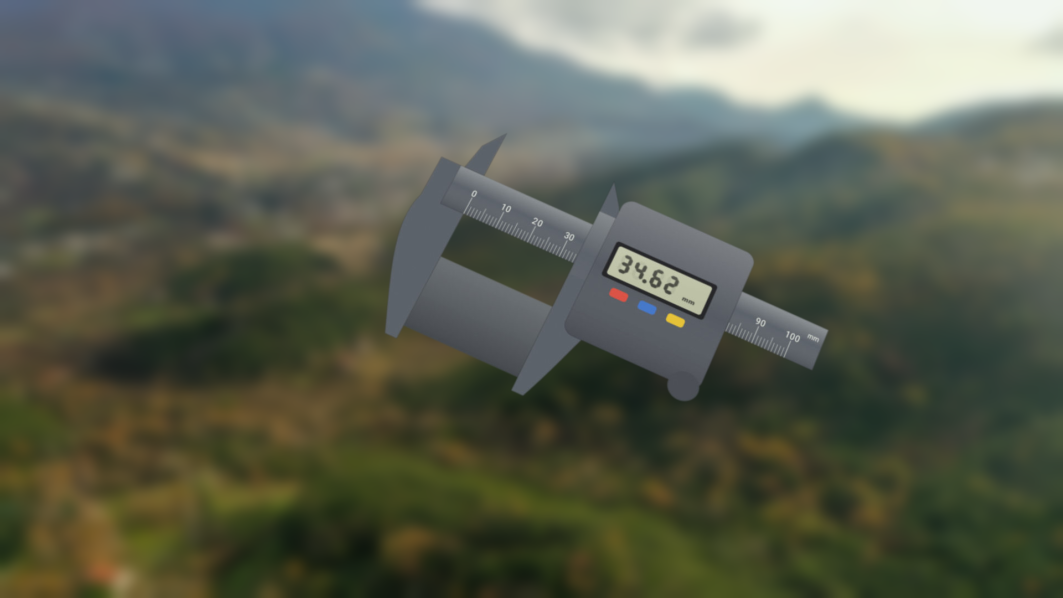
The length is 34.62 mm
